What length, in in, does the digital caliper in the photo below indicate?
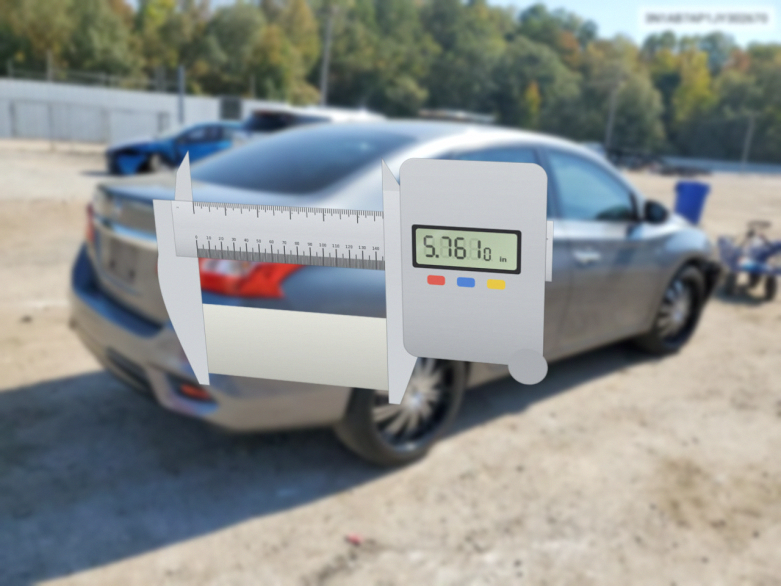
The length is 5.7610 in
